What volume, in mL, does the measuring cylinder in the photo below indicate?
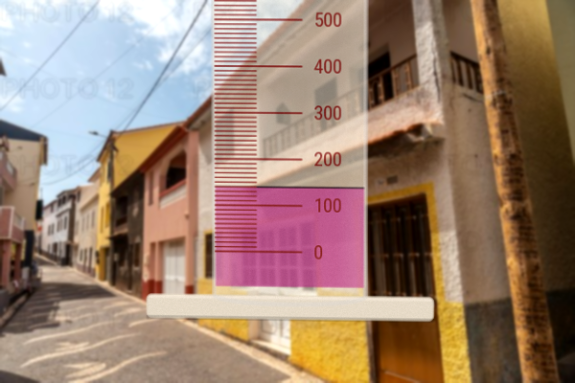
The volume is 140 mL
